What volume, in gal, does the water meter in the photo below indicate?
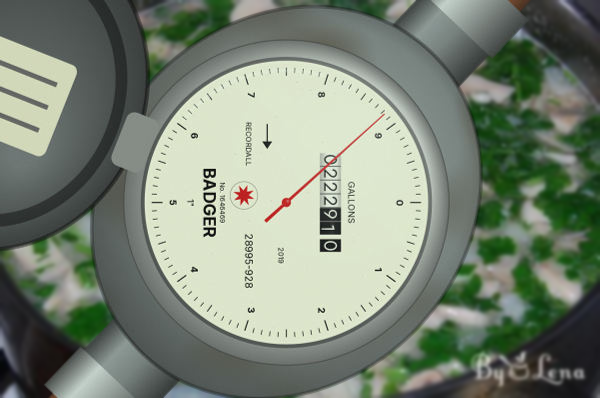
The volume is 222908.8 gal
